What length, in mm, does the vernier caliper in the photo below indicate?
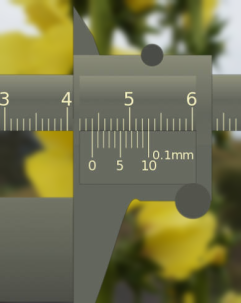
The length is 44.0 mm
